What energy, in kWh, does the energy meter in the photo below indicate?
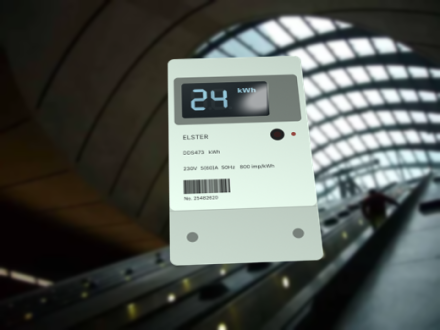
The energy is 24 kWh
